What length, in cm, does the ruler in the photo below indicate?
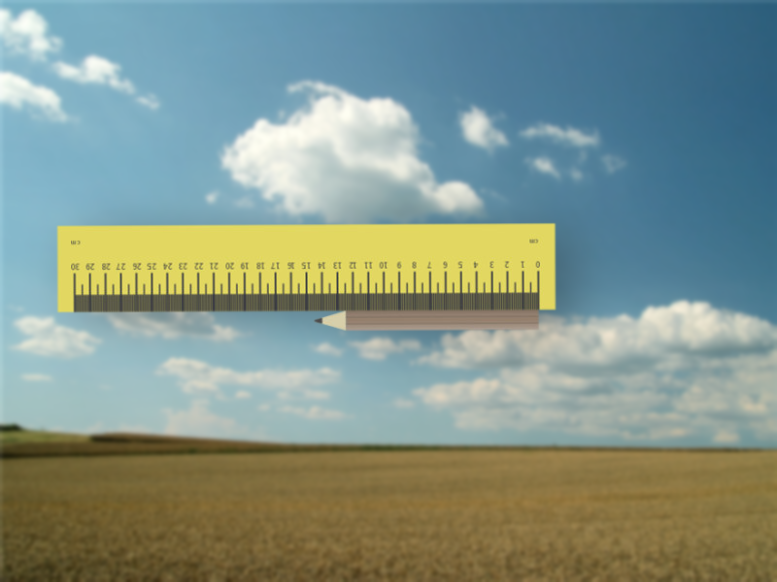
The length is 14.5 cm
